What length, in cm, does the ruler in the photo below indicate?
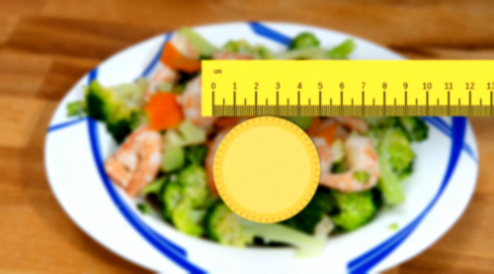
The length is 5 cm
